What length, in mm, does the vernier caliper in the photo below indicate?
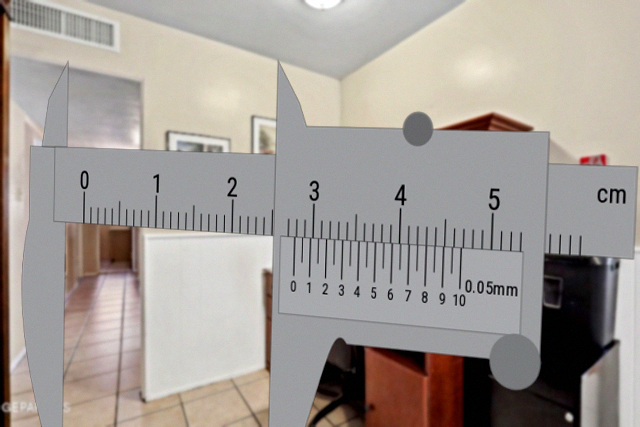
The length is 27.8 mm
